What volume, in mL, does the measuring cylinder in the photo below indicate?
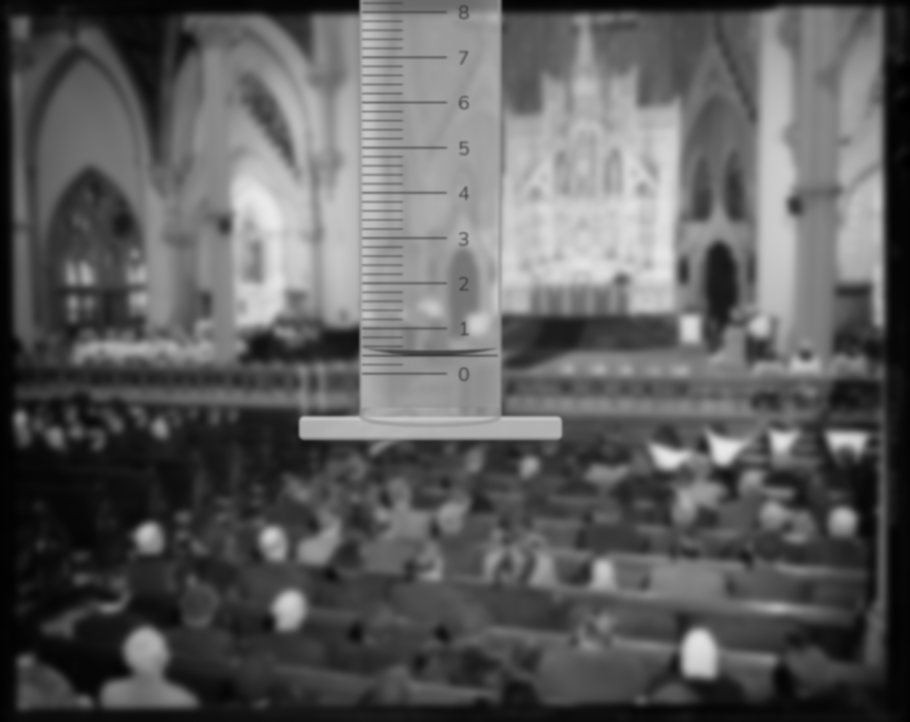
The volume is 0.4 mL
